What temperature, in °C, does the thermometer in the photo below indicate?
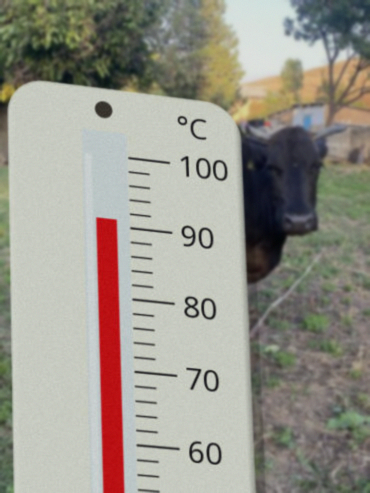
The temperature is 91 °C
